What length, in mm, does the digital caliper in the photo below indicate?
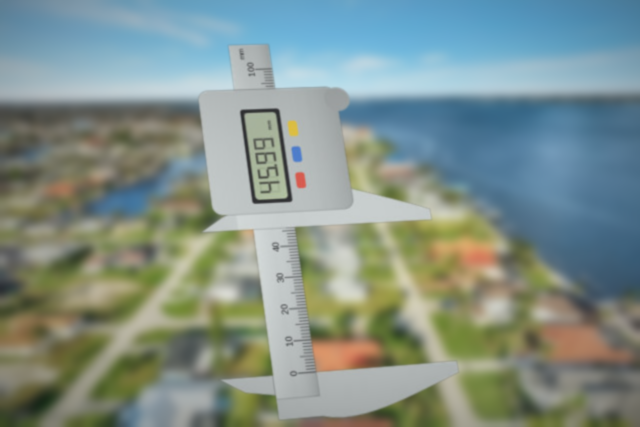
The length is 45.99 mm
